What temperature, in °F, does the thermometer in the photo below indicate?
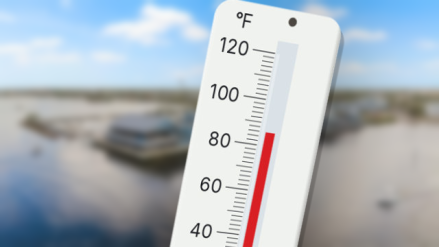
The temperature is 86 °F
